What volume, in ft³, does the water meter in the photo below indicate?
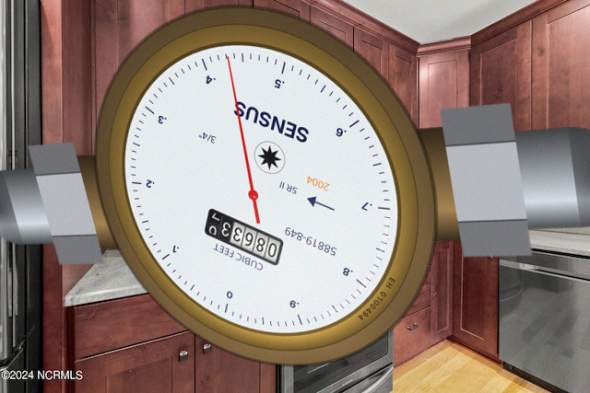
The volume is 86336.43 ft³
